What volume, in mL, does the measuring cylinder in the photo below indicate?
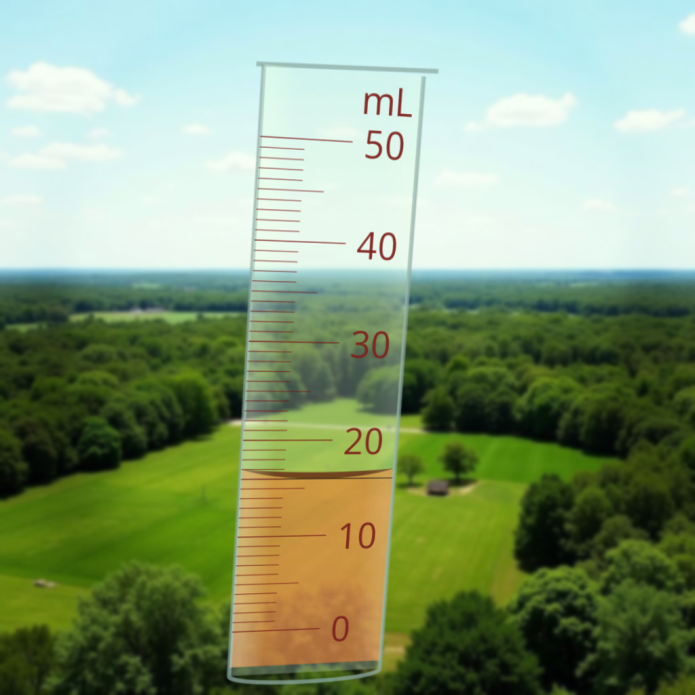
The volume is 16 mL
